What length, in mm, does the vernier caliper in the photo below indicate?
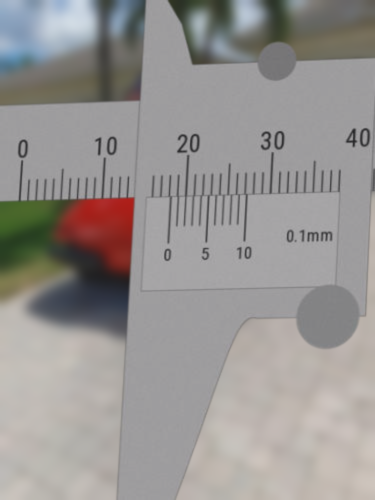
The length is 18.2 mm
